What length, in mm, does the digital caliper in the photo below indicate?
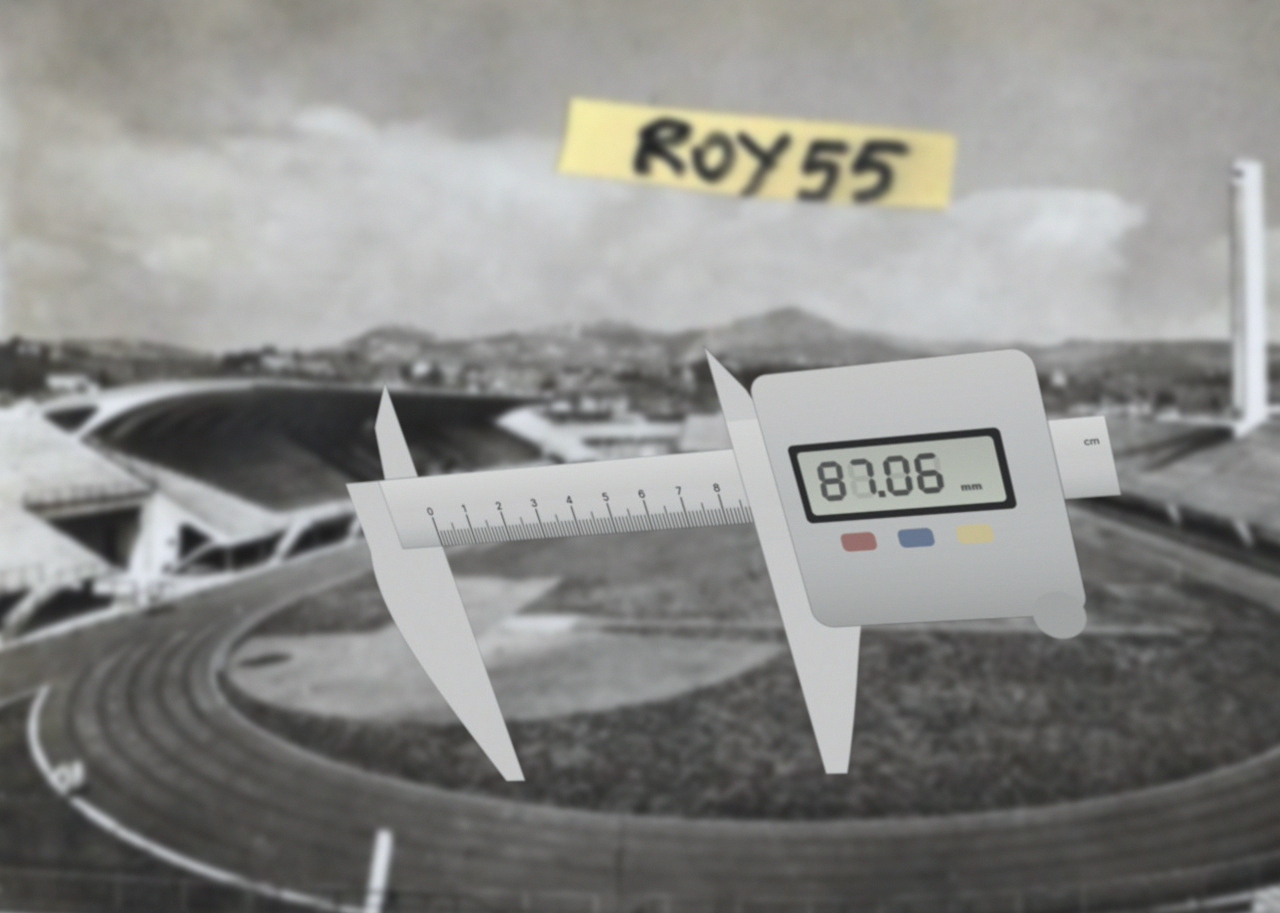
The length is 87.06 mm
